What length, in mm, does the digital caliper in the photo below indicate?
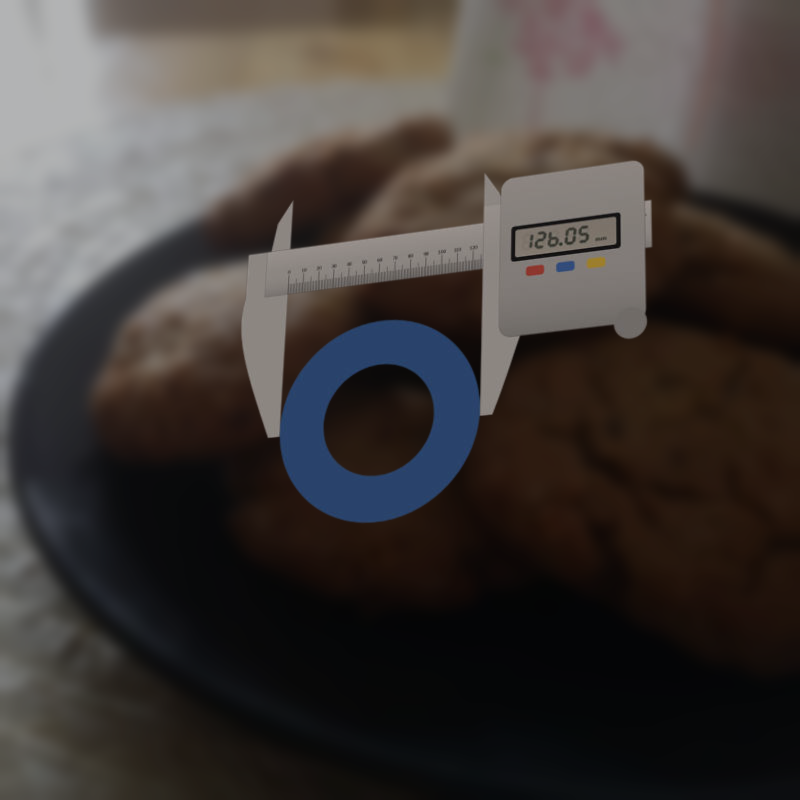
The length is 126.05 mm
